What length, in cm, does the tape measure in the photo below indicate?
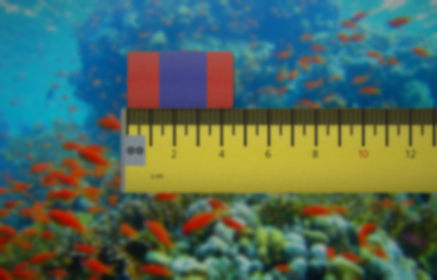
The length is 4.5 cm
